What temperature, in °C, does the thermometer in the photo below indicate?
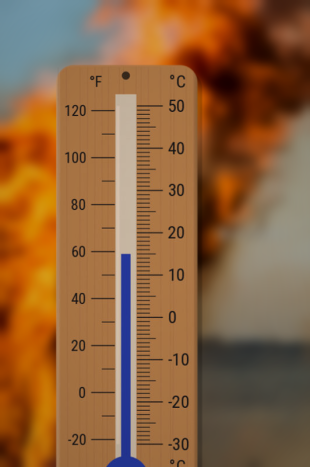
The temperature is 15 °C
